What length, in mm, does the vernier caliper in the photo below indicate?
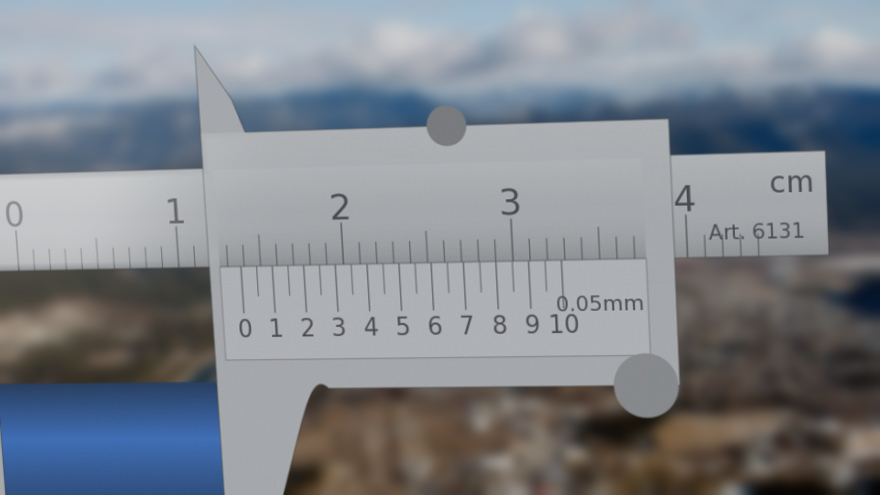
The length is 13.8 mm
